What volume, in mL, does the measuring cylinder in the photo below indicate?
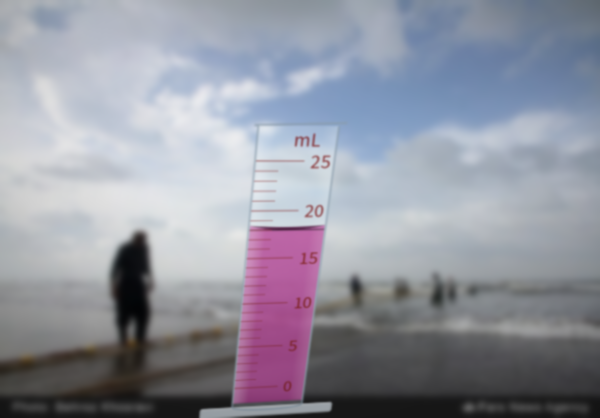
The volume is 18 mL
